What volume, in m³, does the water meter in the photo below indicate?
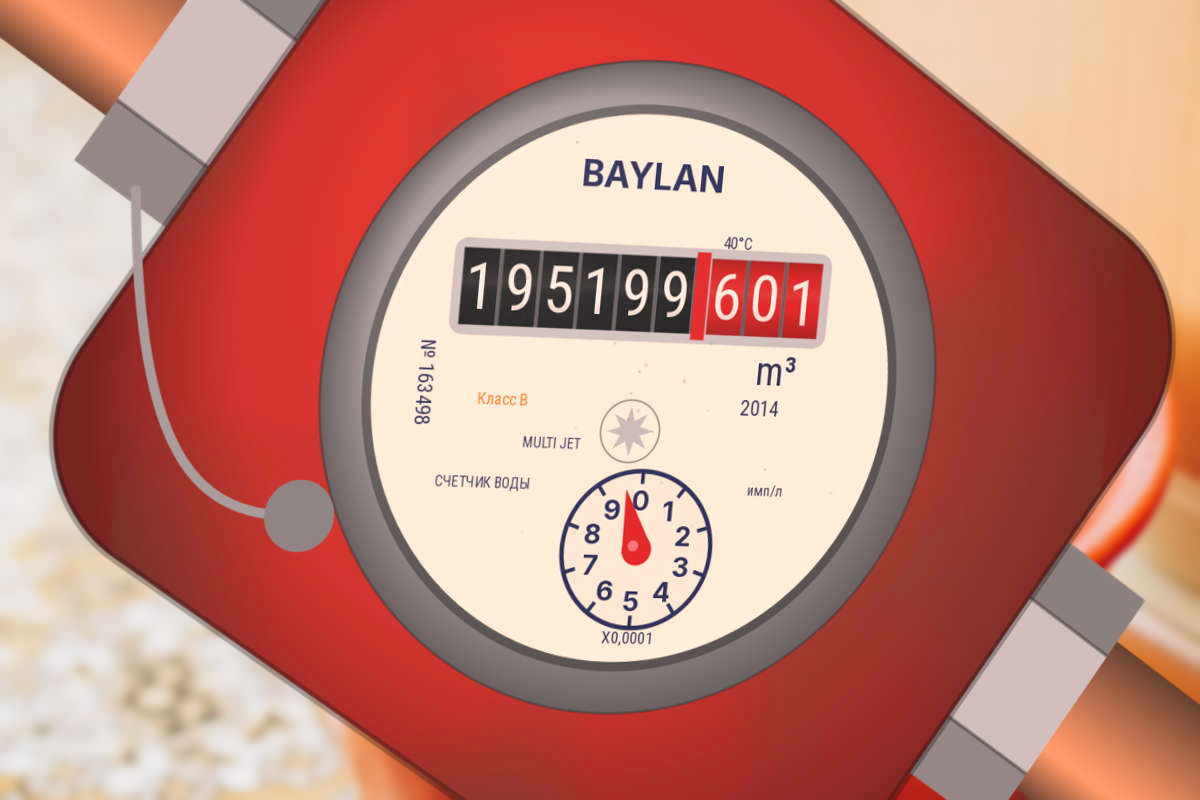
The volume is 195199.6009 m³
